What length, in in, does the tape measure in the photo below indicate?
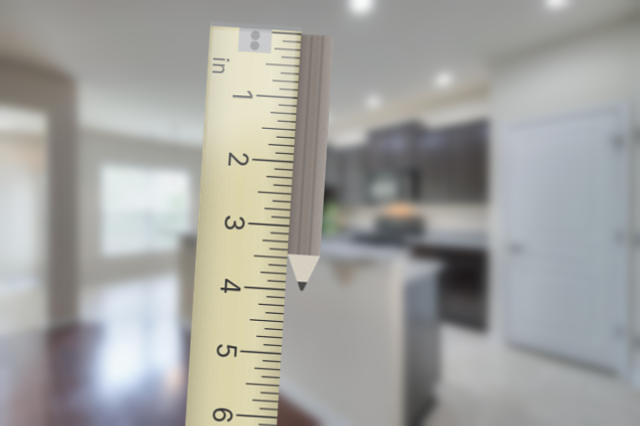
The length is 4 in
